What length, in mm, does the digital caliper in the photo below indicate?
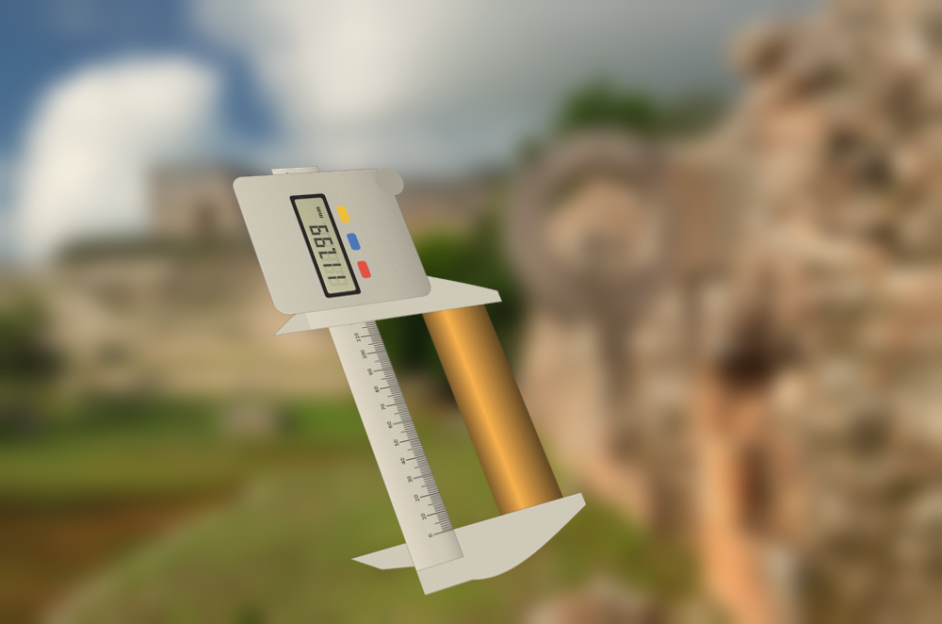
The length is 117.99 mm
